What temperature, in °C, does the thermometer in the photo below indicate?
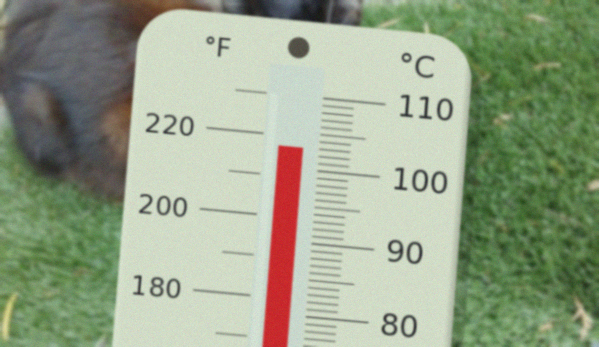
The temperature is 103 °C
